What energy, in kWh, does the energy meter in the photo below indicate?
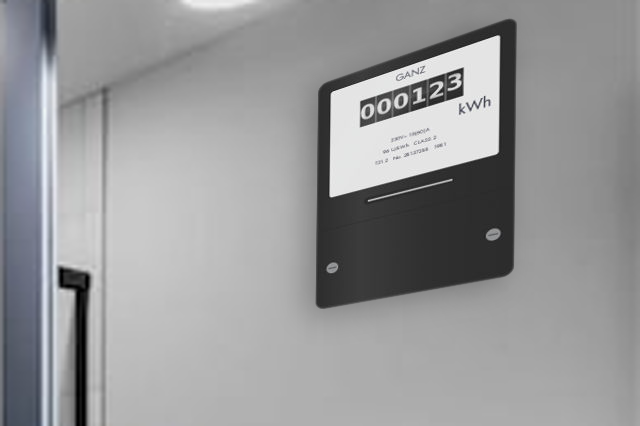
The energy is 123 kWh
